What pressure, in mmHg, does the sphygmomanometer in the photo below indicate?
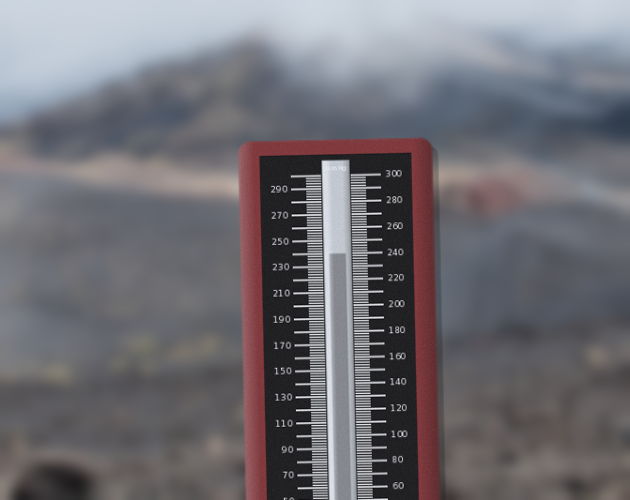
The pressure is 240 mmHg
